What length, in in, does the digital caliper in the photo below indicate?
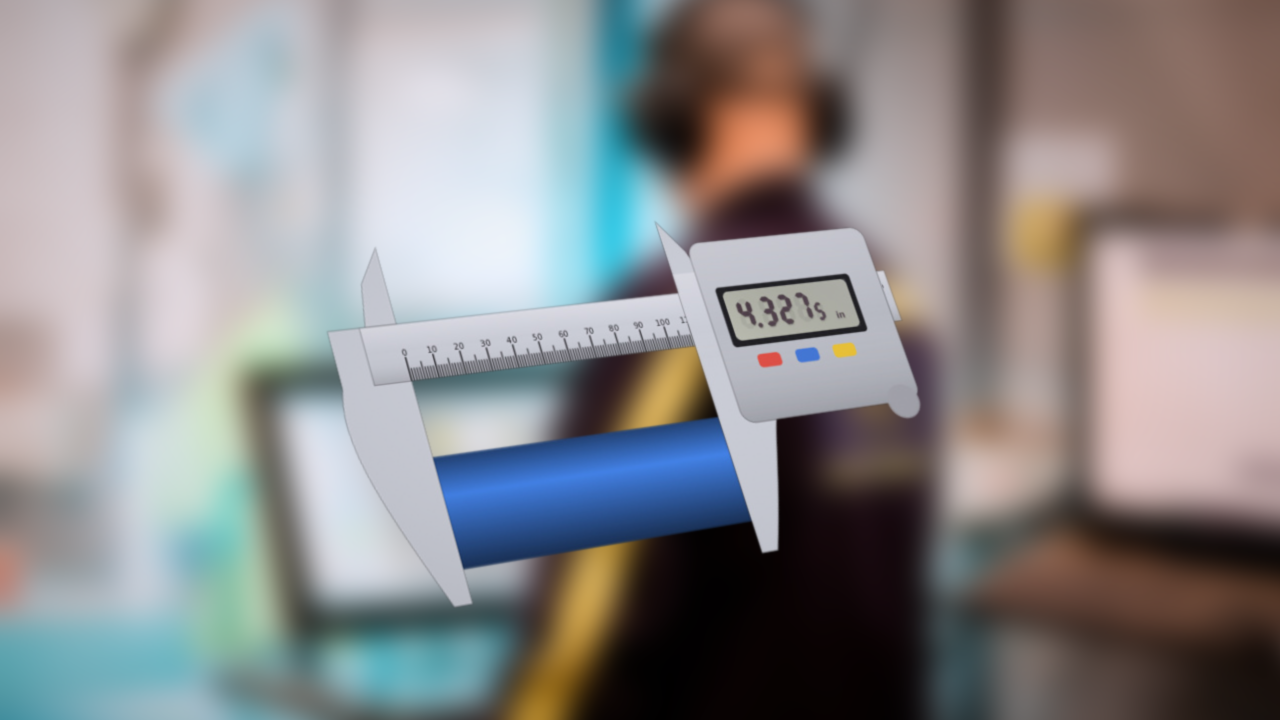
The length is 4.3275 in
